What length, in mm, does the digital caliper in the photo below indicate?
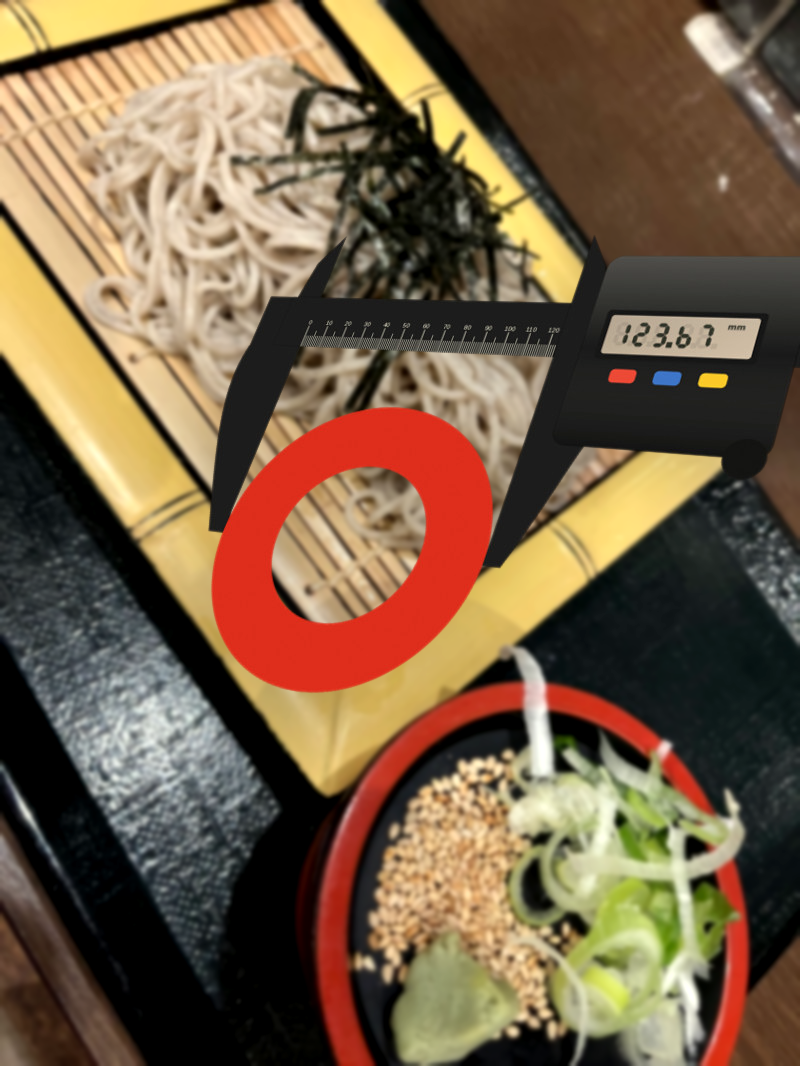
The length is 123.67 mm
